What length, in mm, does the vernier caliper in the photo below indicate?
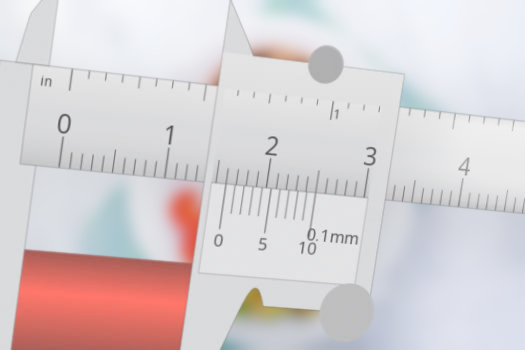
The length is 16.0 mm
